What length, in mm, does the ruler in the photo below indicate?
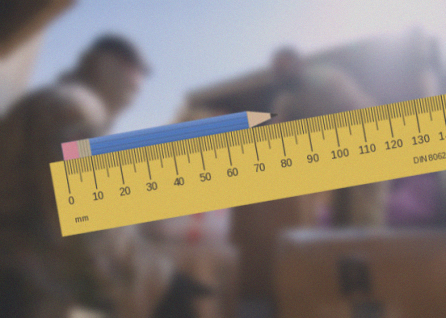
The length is 80 mm
